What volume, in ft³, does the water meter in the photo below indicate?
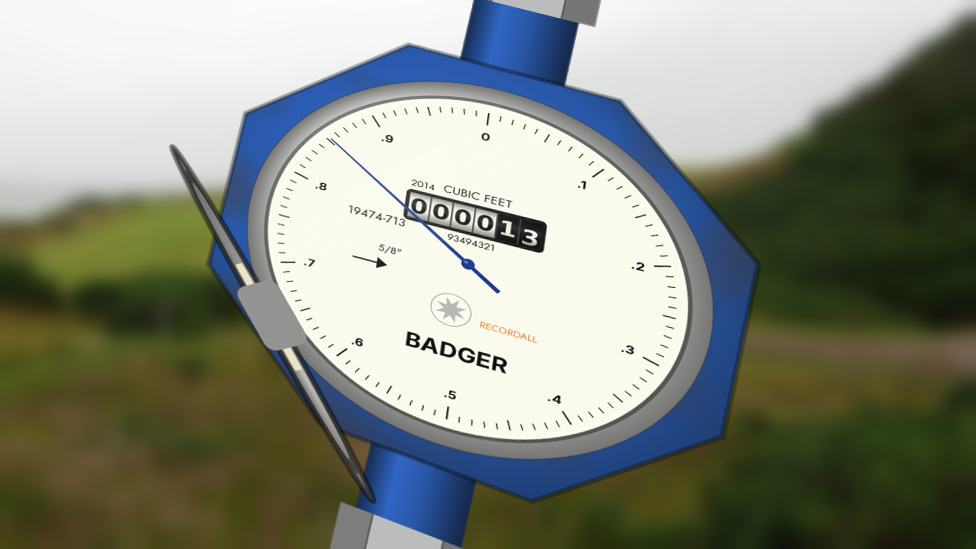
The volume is 12.85 ft³
